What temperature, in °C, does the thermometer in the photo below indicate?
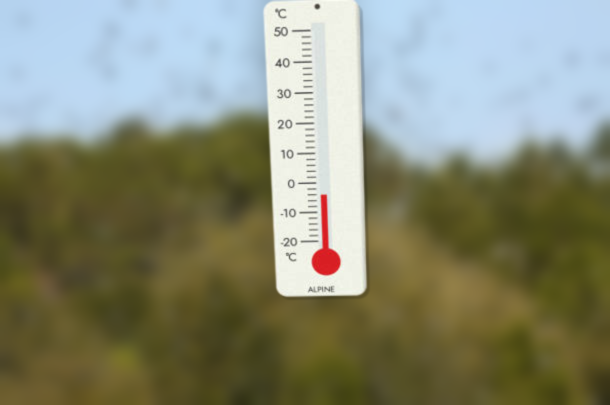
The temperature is -4 °C
